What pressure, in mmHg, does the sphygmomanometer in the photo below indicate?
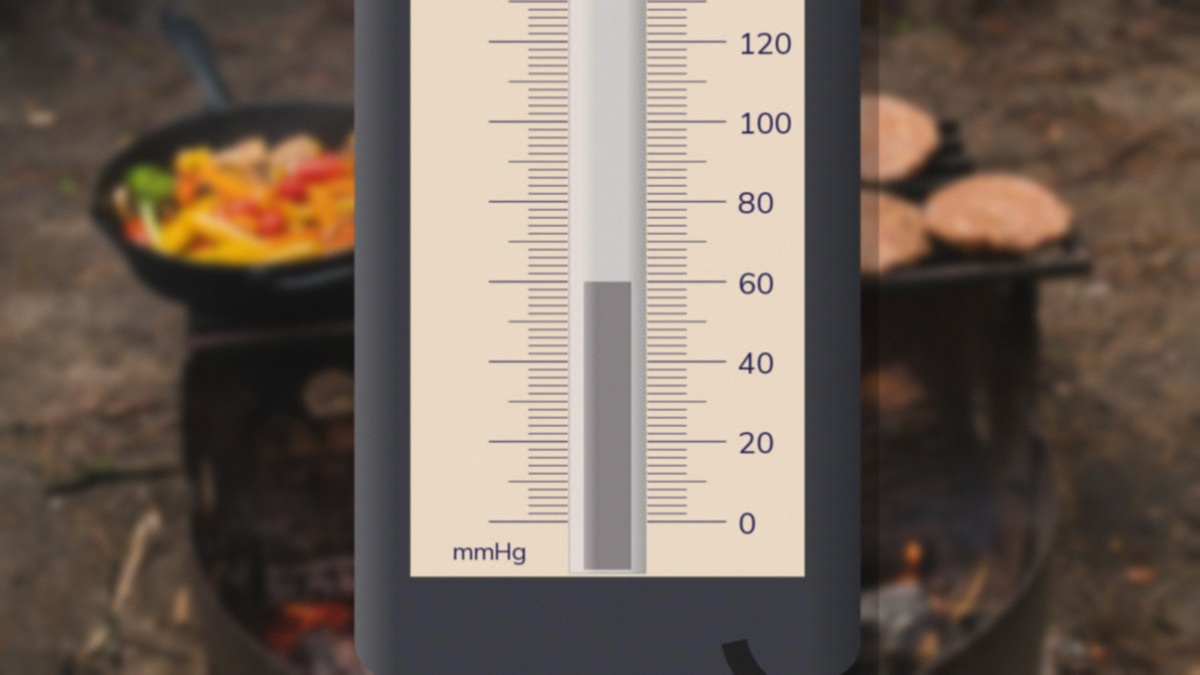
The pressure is 60 mmHg
